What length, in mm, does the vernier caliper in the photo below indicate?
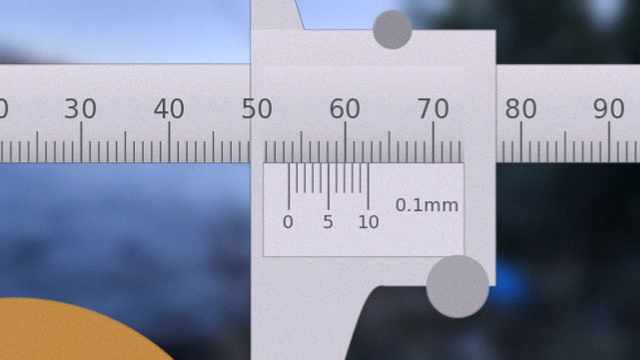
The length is 53.6 mm
